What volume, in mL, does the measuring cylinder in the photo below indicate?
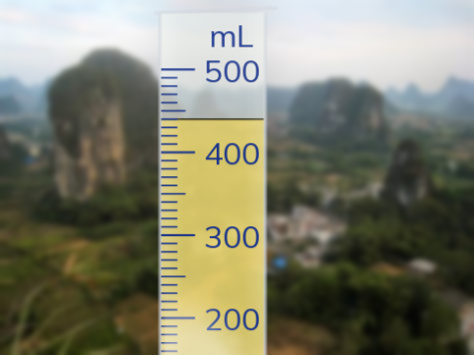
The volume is 440 mL
